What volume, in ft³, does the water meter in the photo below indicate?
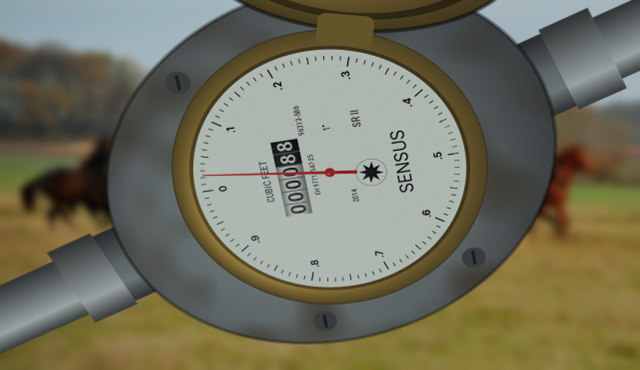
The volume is 88.02 ft³
